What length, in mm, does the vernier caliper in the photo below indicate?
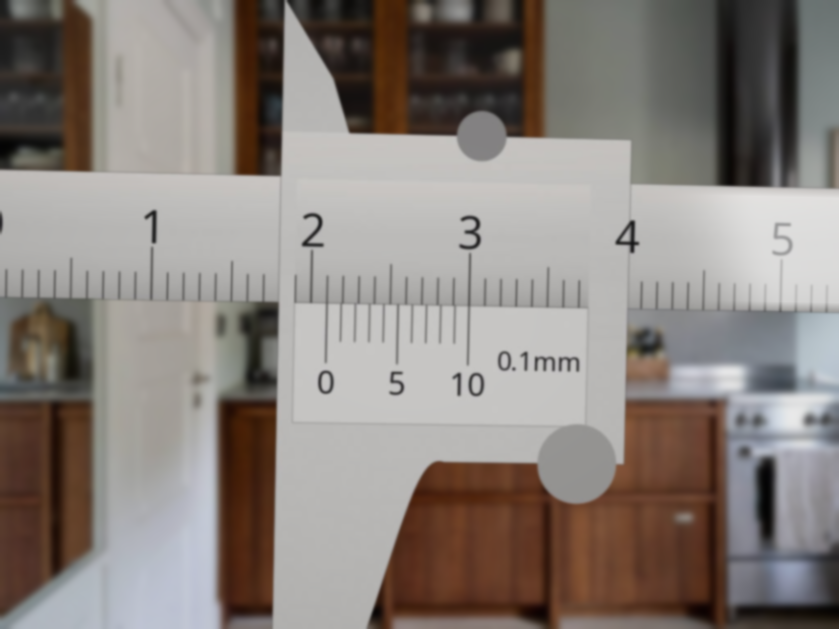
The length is 21.0 mm
